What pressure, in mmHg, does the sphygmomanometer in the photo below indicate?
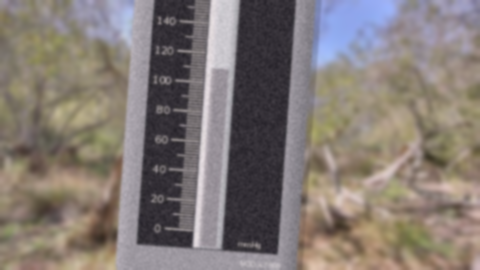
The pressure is 110 mmHg
